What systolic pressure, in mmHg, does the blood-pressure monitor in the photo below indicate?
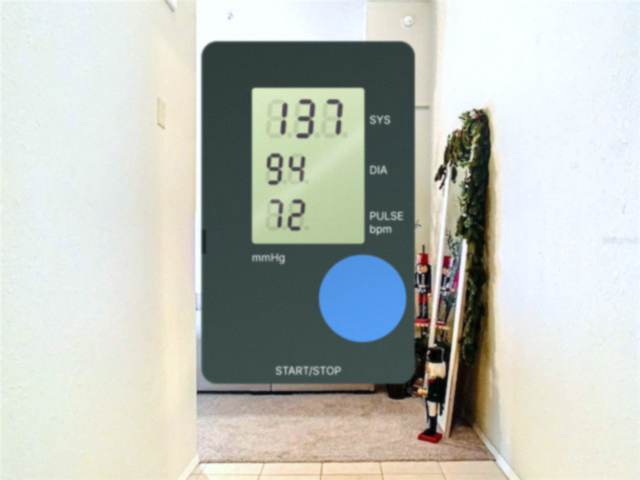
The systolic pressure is 137 mmHg
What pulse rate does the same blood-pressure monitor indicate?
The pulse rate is 72 bpm
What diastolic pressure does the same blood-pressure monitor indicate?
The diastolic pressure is 94 mmHg
